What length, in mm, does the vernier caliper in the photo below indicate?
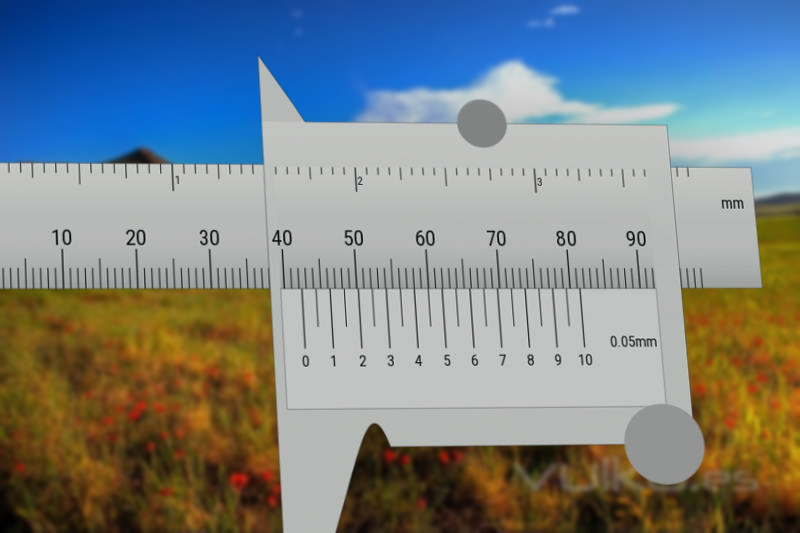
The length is 42.4 mm
